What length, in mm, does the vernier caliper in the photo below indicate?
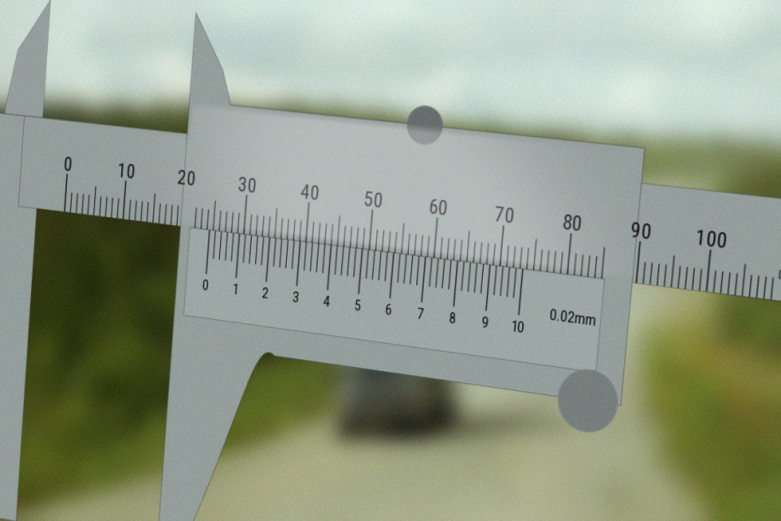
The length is 24.4 mm
